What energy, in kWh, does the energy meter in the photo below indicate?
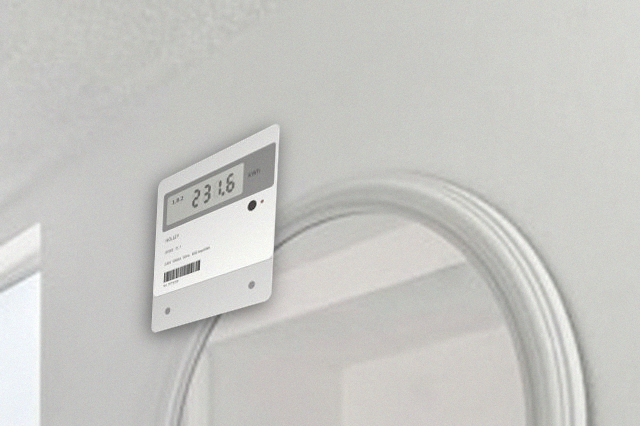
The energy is 231.6 kWh
